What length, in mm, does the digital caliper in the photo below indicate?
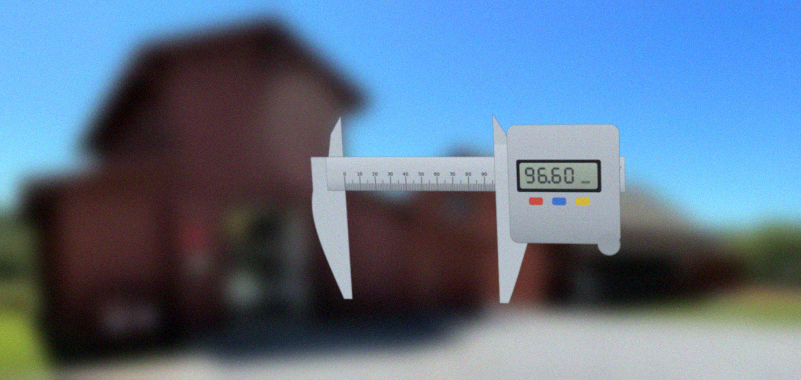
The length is 96.60 mm
